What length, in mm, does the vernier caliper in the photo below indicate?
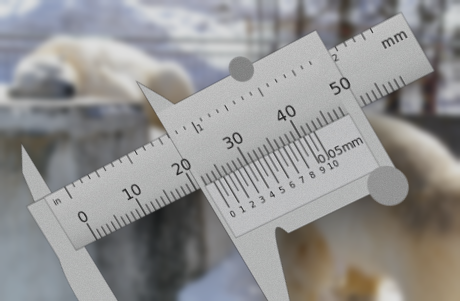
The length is 23.4 mm
